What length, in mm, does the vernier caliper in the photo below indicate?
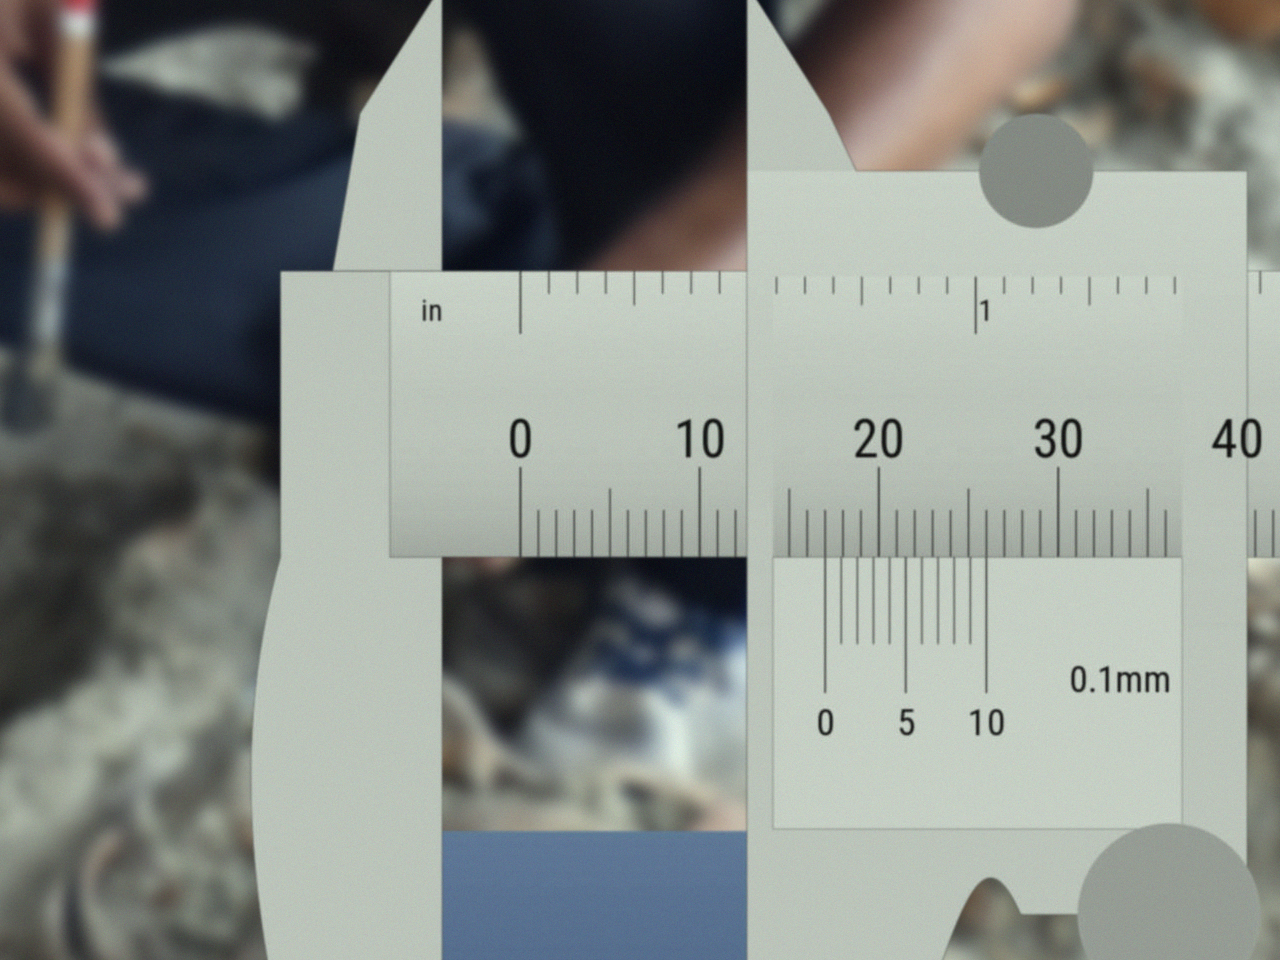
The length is 17.0 mm
